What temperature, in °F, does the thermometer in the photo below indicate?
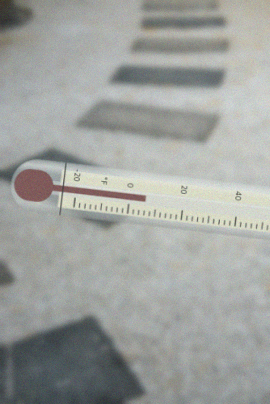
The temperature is 6 °F
